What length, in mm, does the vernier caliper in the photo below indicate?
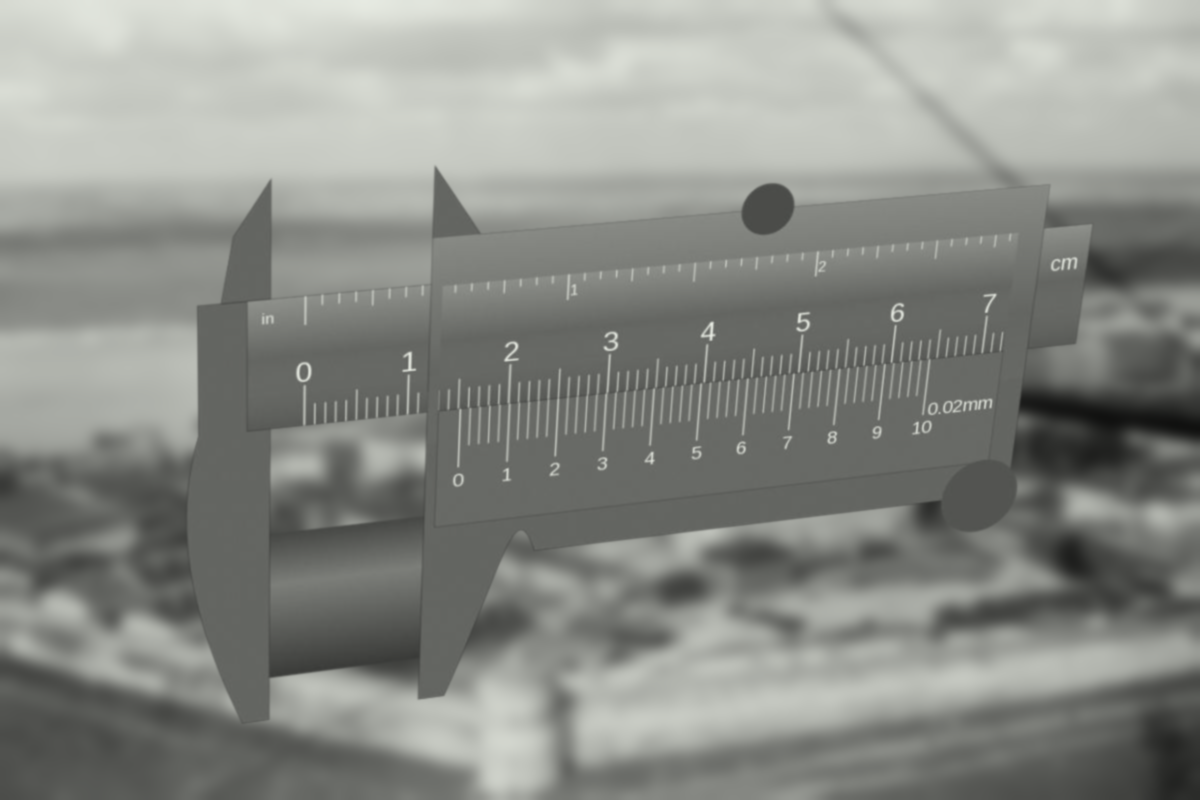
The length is 15.2 mm
